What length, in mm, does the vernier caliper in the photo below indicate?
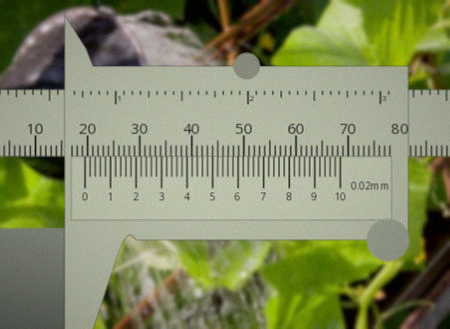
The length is 19.5 mm
